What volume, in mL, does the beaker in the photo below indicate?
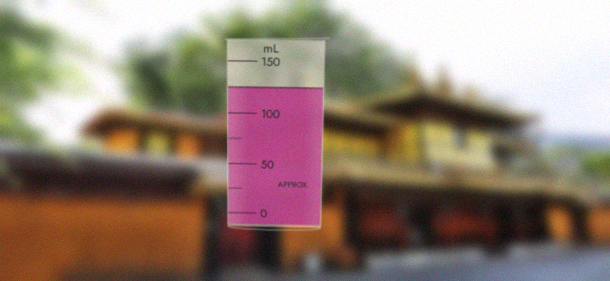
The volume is 125 mL
